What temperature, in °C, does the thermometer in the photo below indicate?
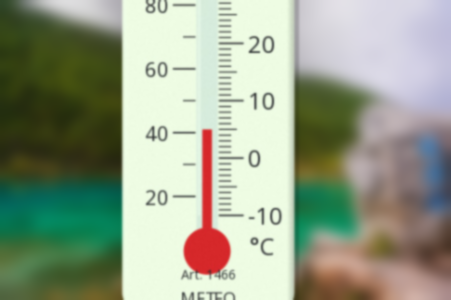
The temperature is 5 °C
